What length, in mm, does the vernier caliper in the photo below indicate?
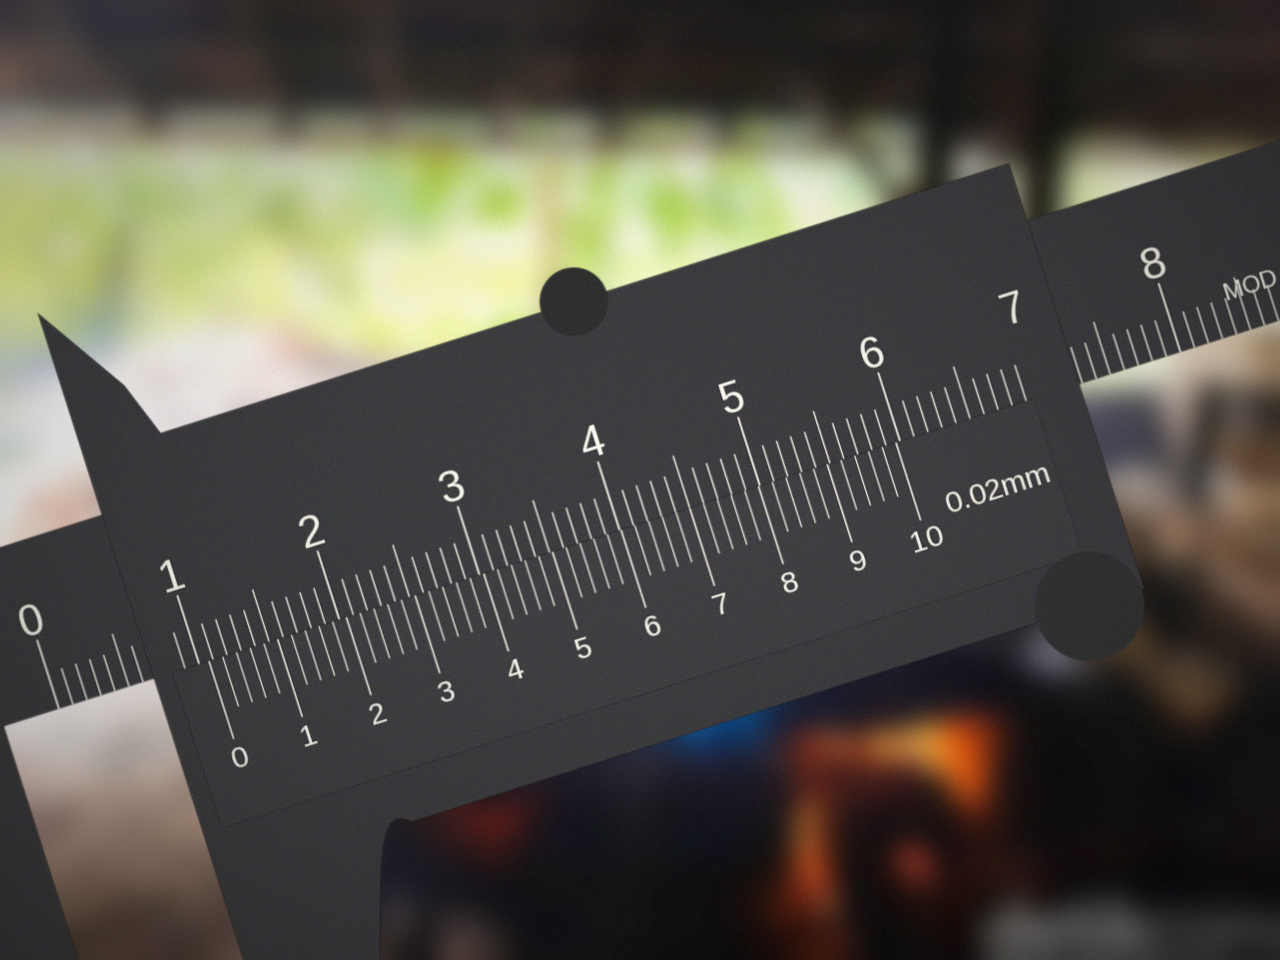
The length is 10.7 mm
